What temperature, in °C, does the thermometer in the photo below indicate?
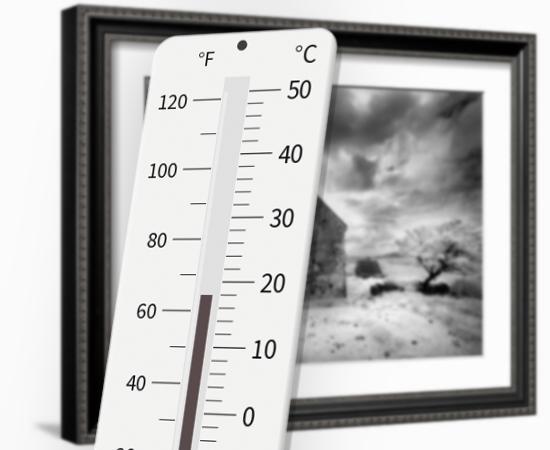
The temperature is 18 °C
